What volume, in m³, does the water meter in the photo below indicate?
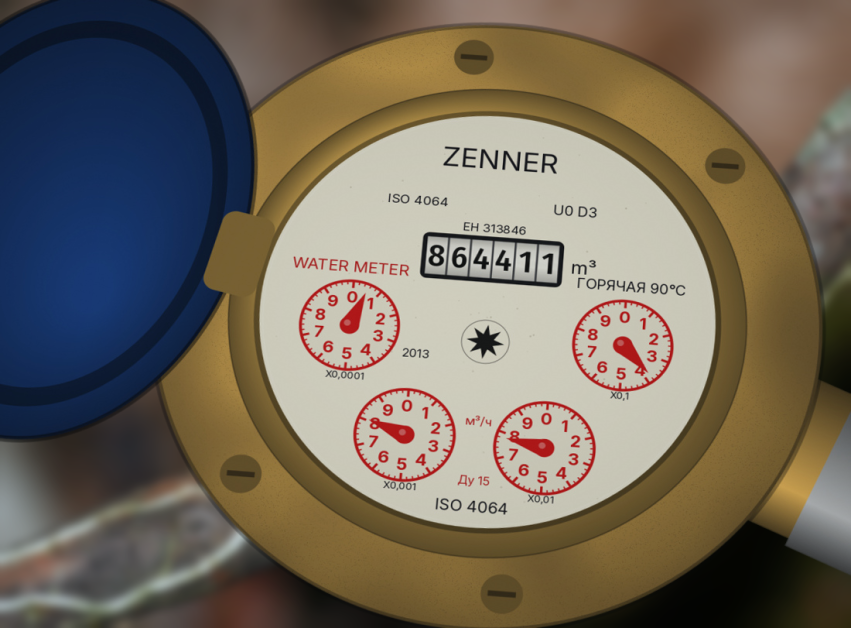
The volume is 864411.3780 m³
